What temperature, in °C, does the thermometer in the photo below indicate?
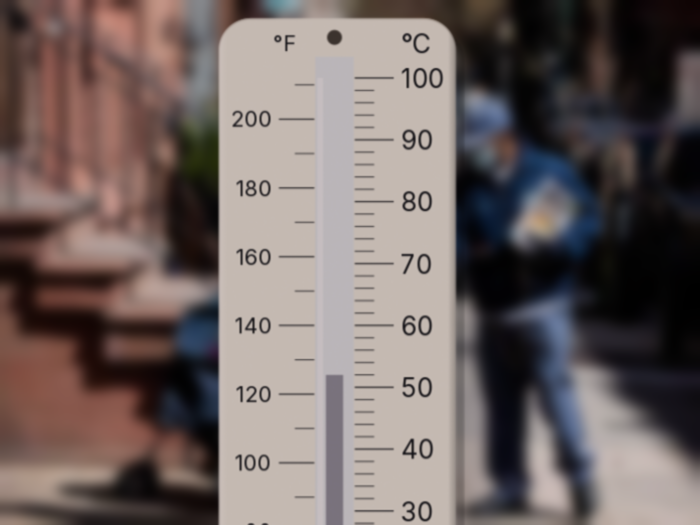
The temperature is 52 °C
